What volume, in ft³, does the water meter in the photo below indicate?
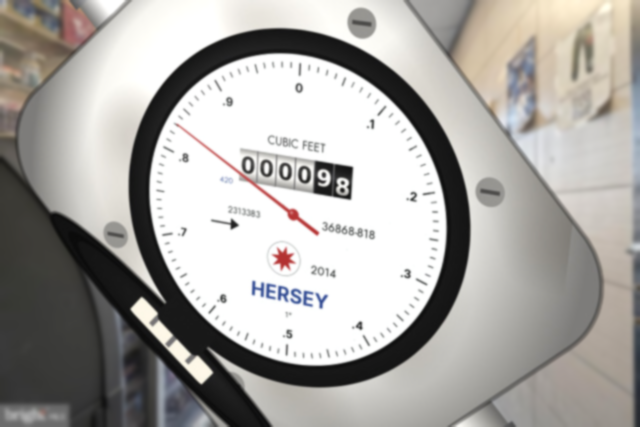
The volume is 97.83 ft³
